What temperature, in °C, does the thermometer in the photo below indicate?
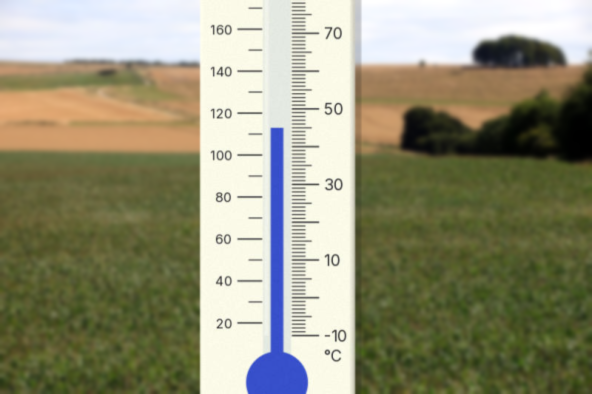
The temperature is 45 °C
